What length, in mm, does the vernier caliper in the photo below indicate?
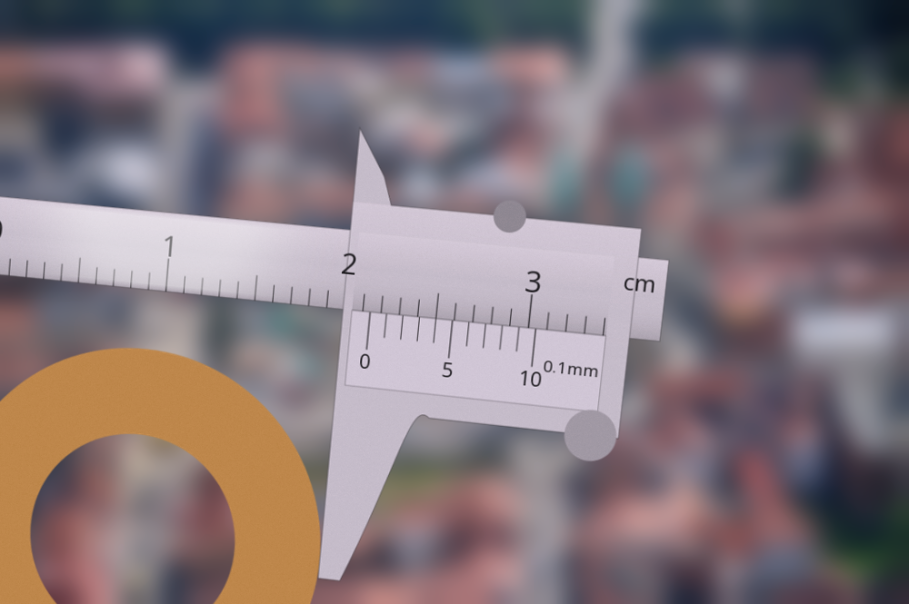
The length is 21.4 mm
